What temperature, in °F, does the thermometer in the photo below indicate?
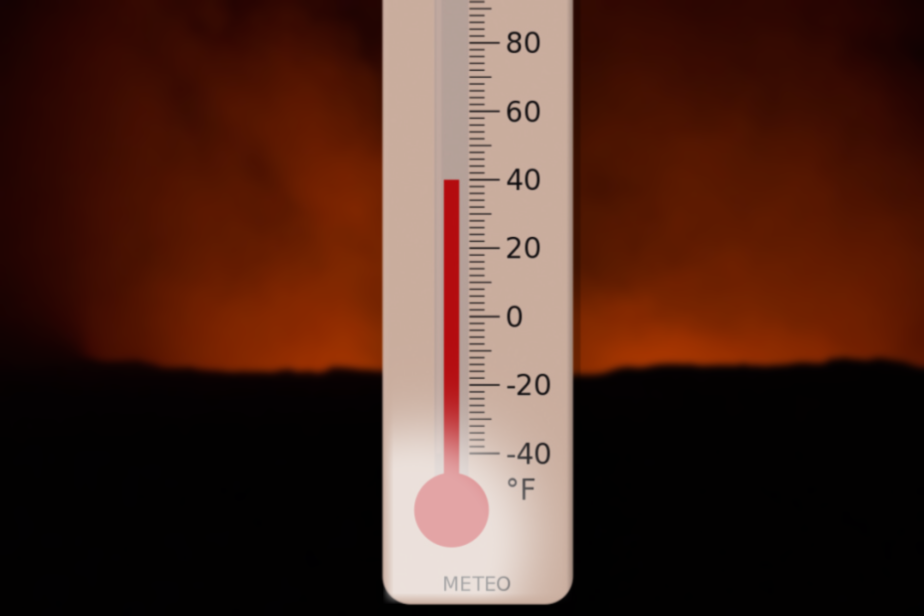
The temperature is 40 °F
